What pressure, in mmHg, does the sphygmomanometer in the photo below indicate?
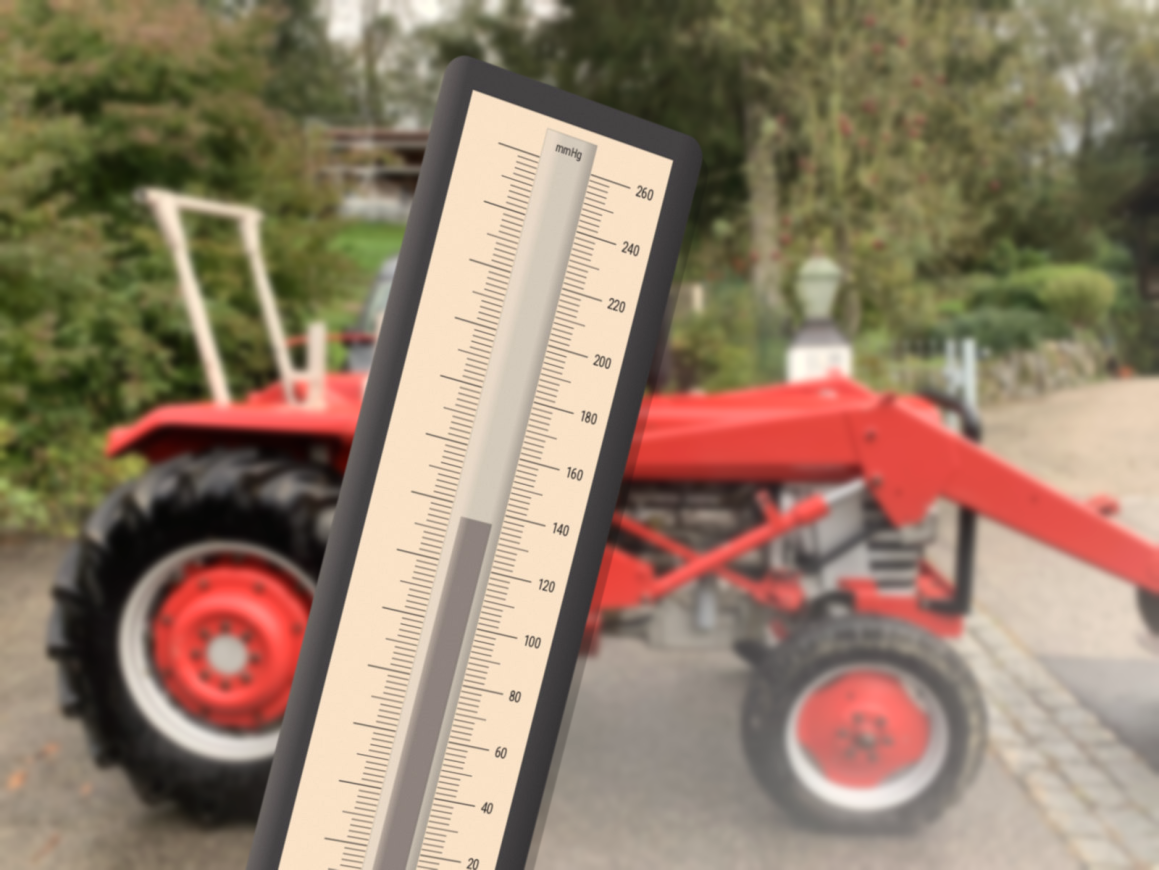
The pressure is 136 mmHg
